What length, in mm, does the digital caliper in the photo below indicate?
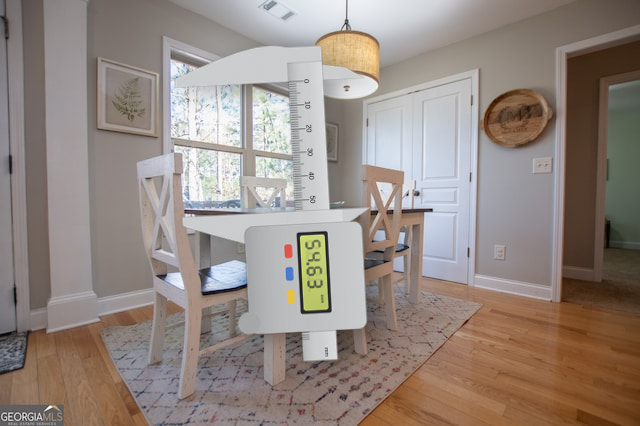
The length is 54.63 mm
